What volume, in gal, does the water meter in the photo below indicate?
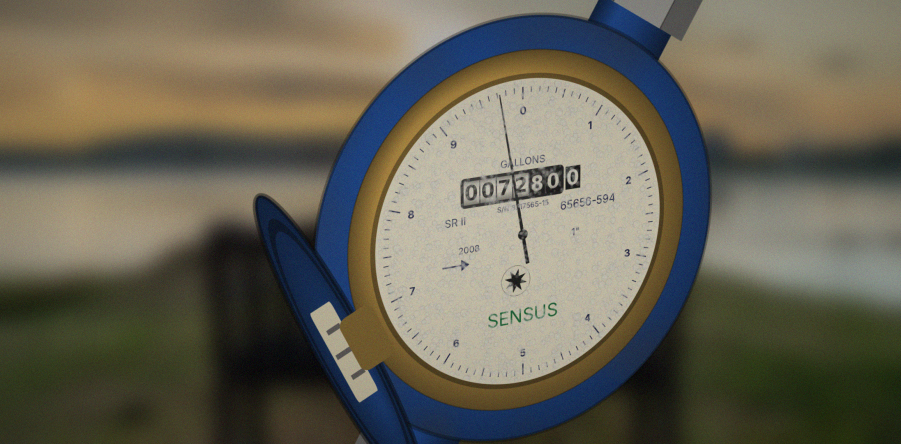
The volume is 72799.7 gal
